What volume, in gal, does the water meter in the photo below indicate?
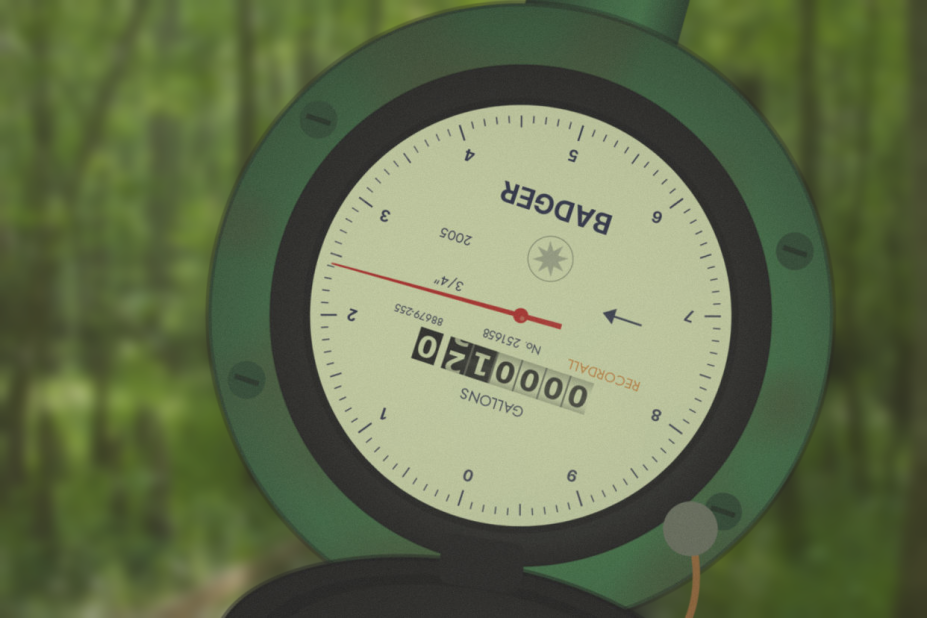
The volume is 122.4 gal
